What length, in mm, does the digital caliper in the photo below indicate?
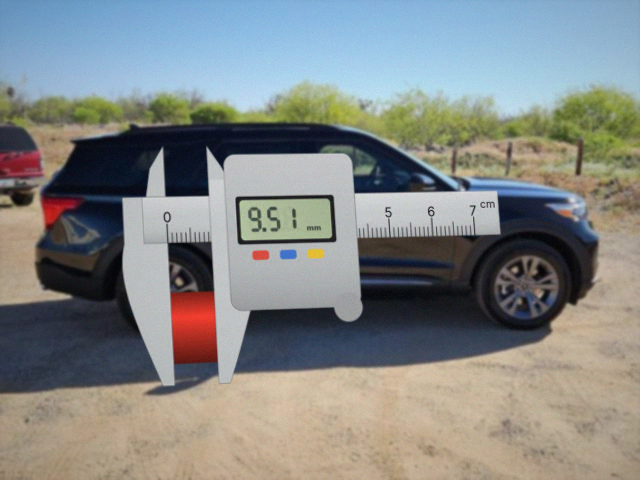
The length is 9.51 mm
